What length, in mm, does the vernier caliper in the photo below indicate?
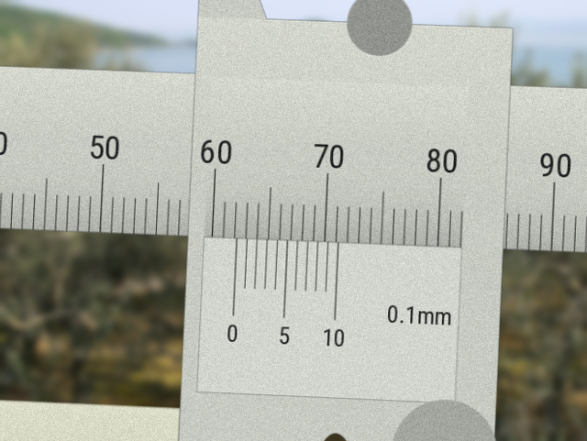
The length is 62.2 mm
